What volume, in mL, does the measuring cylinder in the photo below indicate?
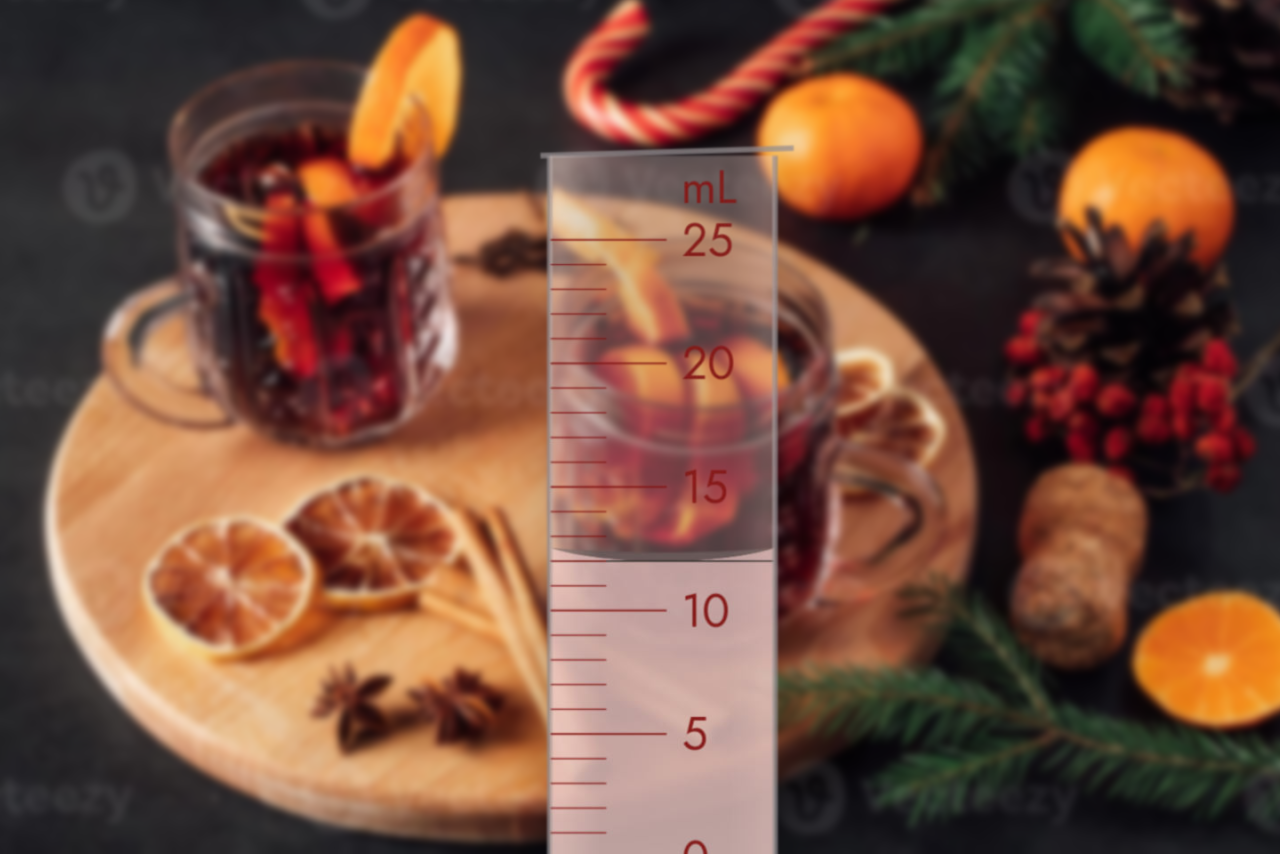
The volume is 12 mL
